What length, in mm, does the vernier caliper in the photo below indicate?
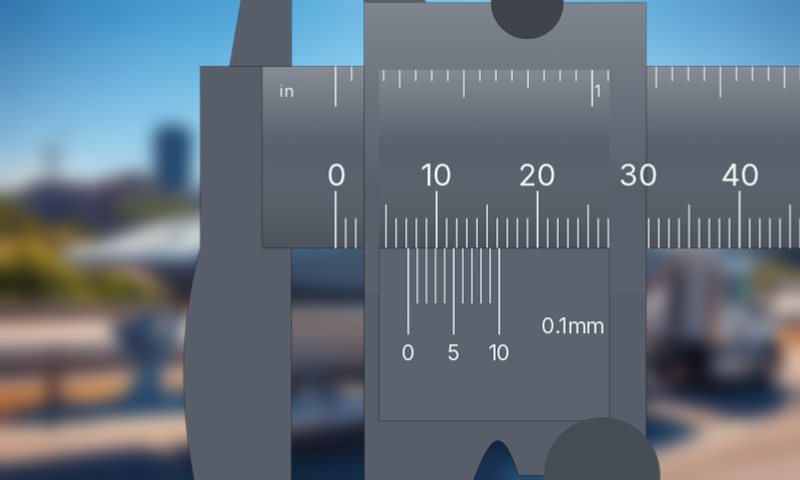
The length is 7.2 mm
